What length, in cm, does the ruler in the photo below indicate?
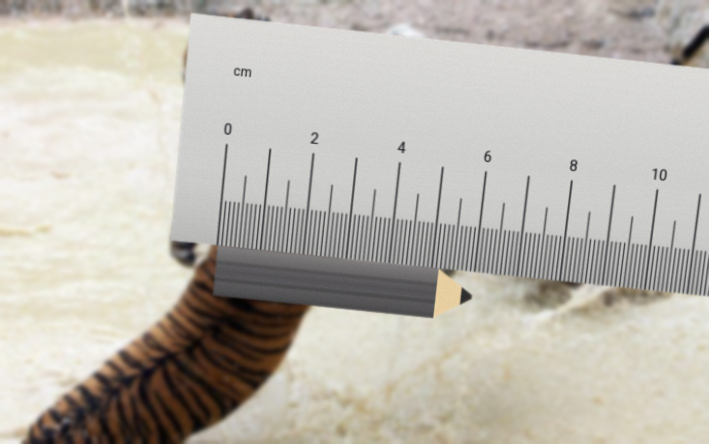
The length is 6 cm
